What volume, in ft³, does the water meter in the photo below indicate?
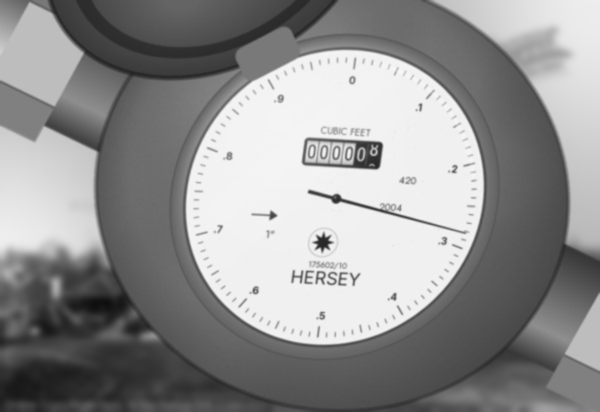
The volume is 8.28 ft³
